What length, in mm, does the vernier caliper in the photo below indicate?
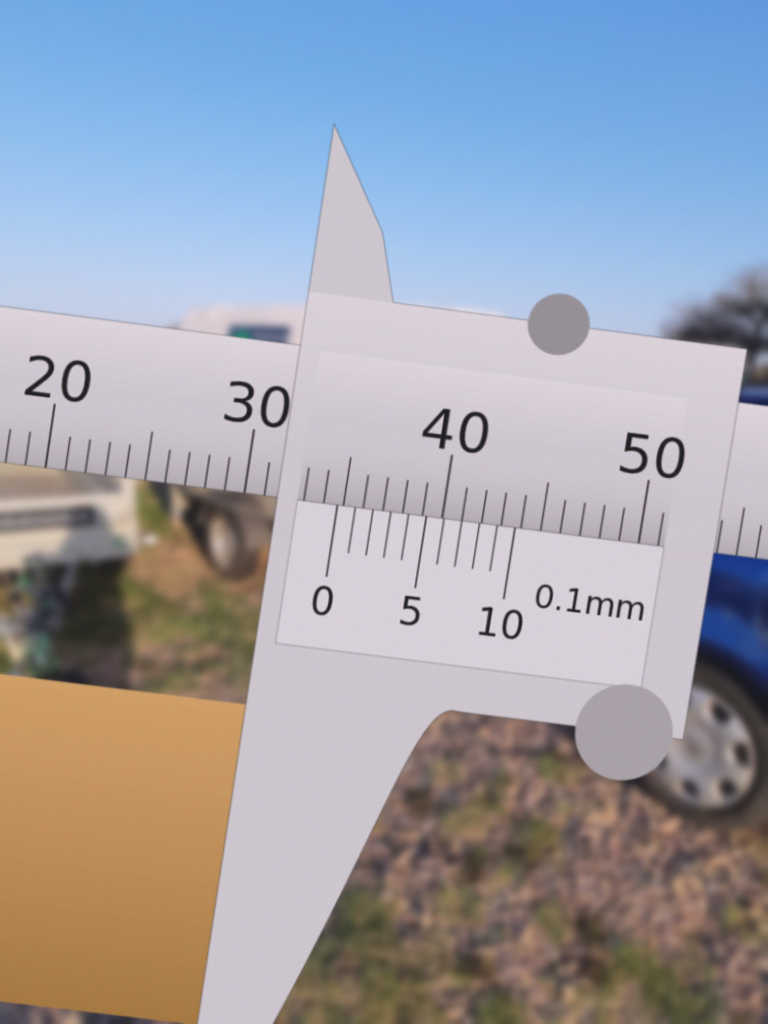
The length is 34.7 mm
